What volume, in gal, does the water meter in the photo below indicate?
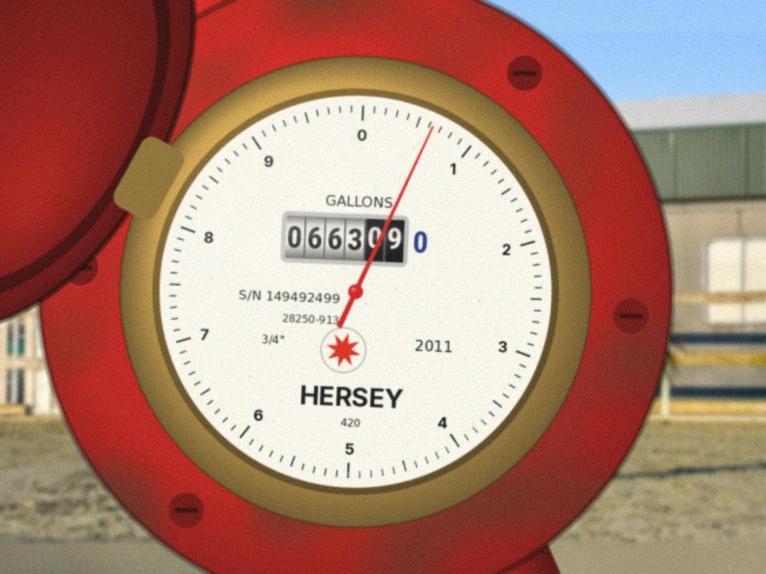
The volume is 663090.6 gal
